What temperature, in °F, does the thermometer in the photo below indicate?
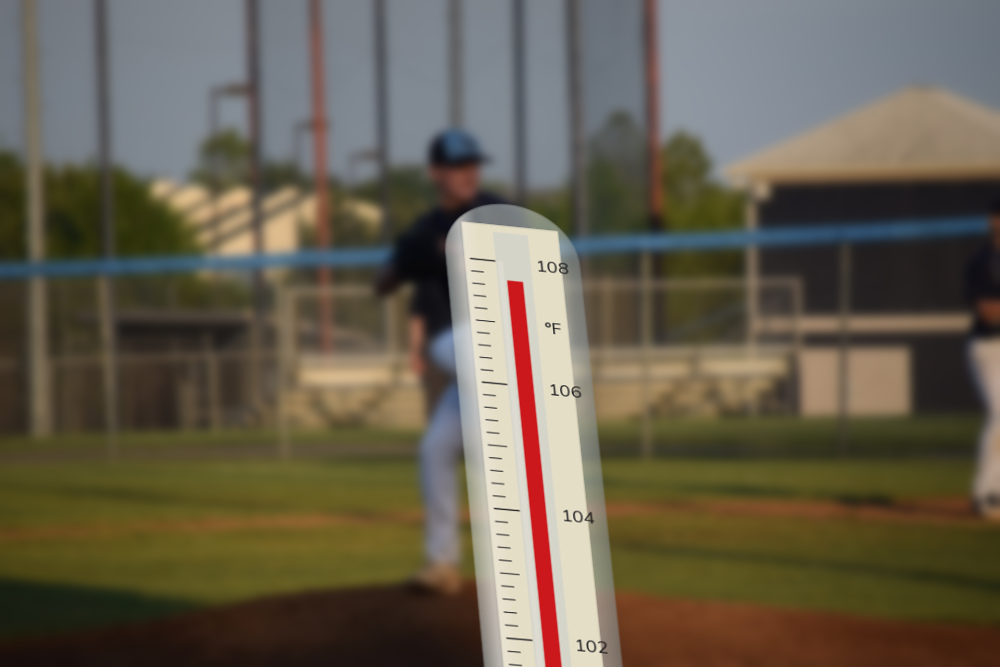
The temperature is 107.7 °F
